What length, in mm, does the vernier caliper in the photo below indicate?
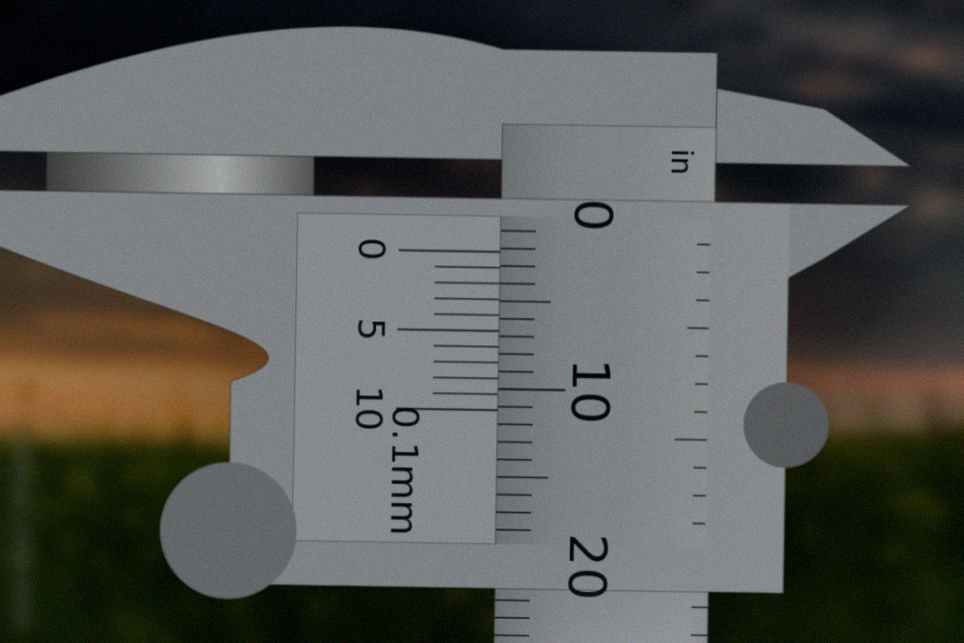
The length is 2.2 mm
